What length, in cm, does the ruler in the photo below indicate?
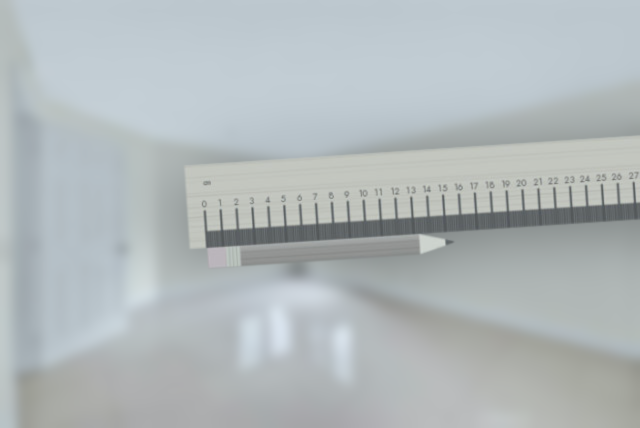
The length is 15.5 cm
